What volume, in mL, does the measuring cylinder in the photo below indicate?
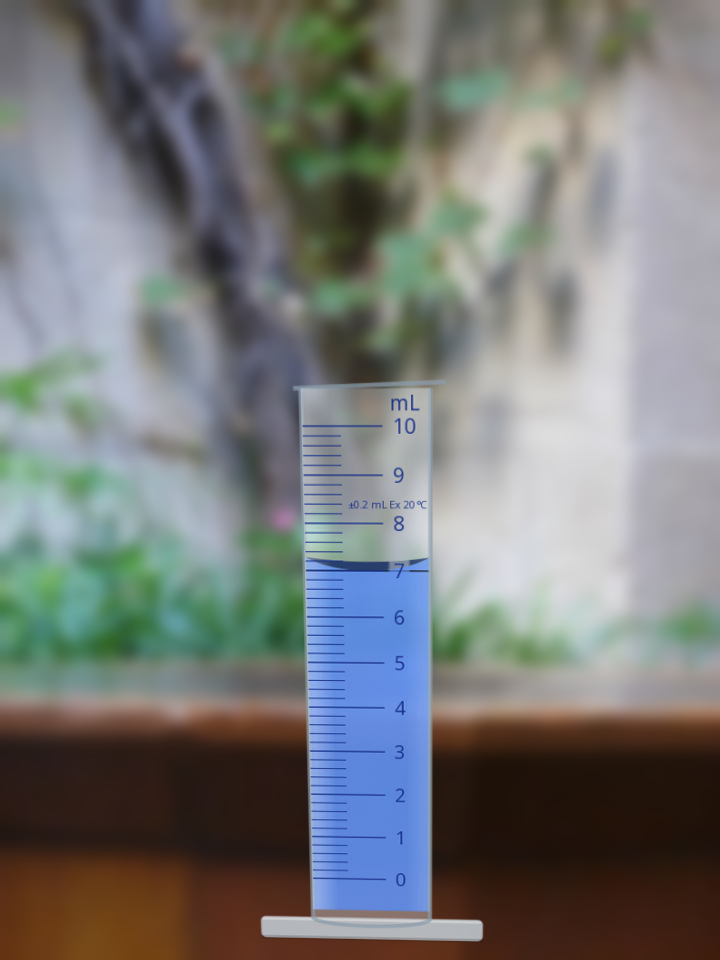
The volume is 7 mL
